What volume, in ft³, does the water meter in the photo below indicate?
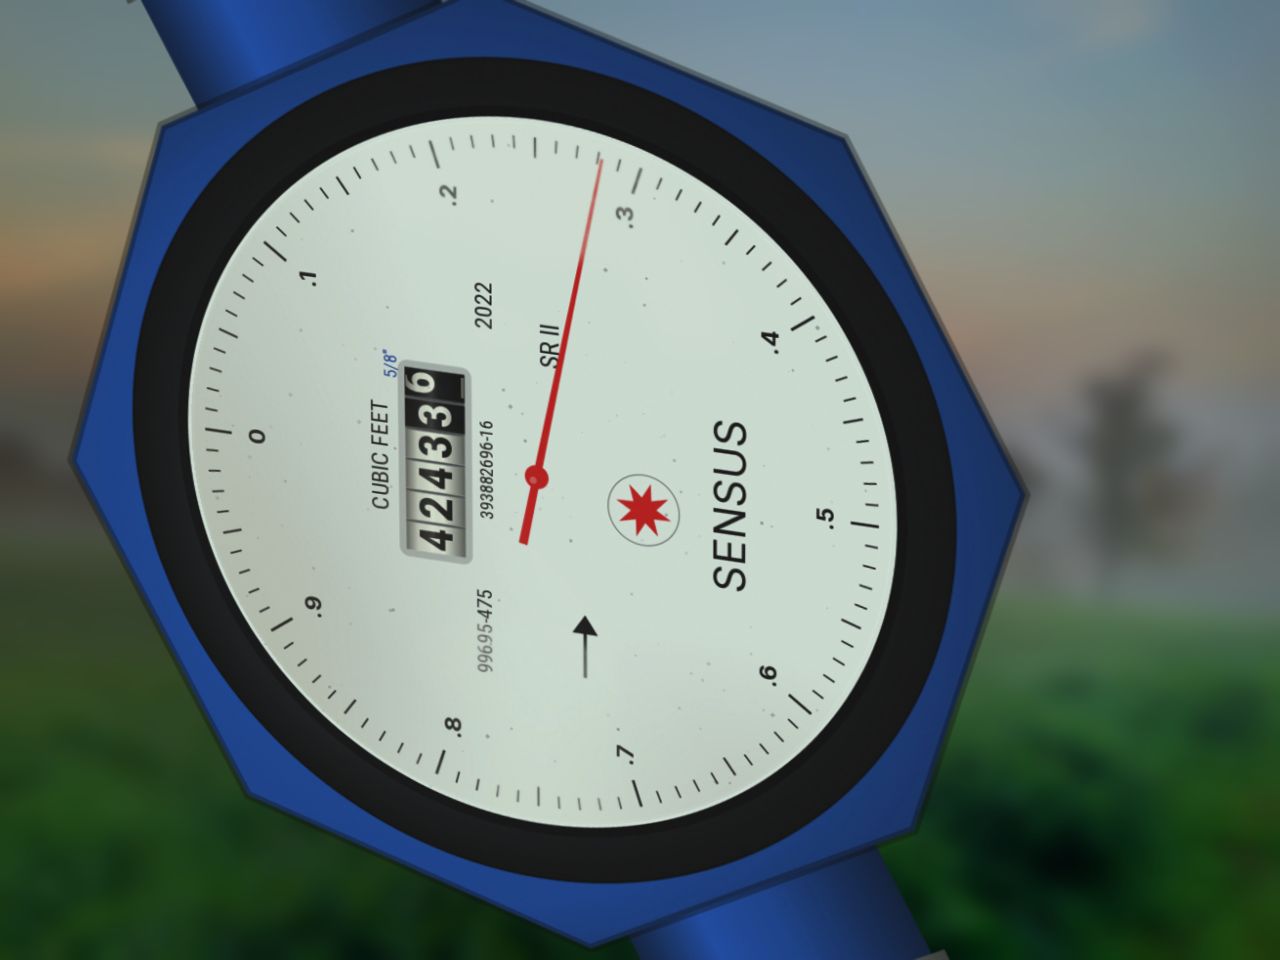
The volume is 424336.28 ft³
